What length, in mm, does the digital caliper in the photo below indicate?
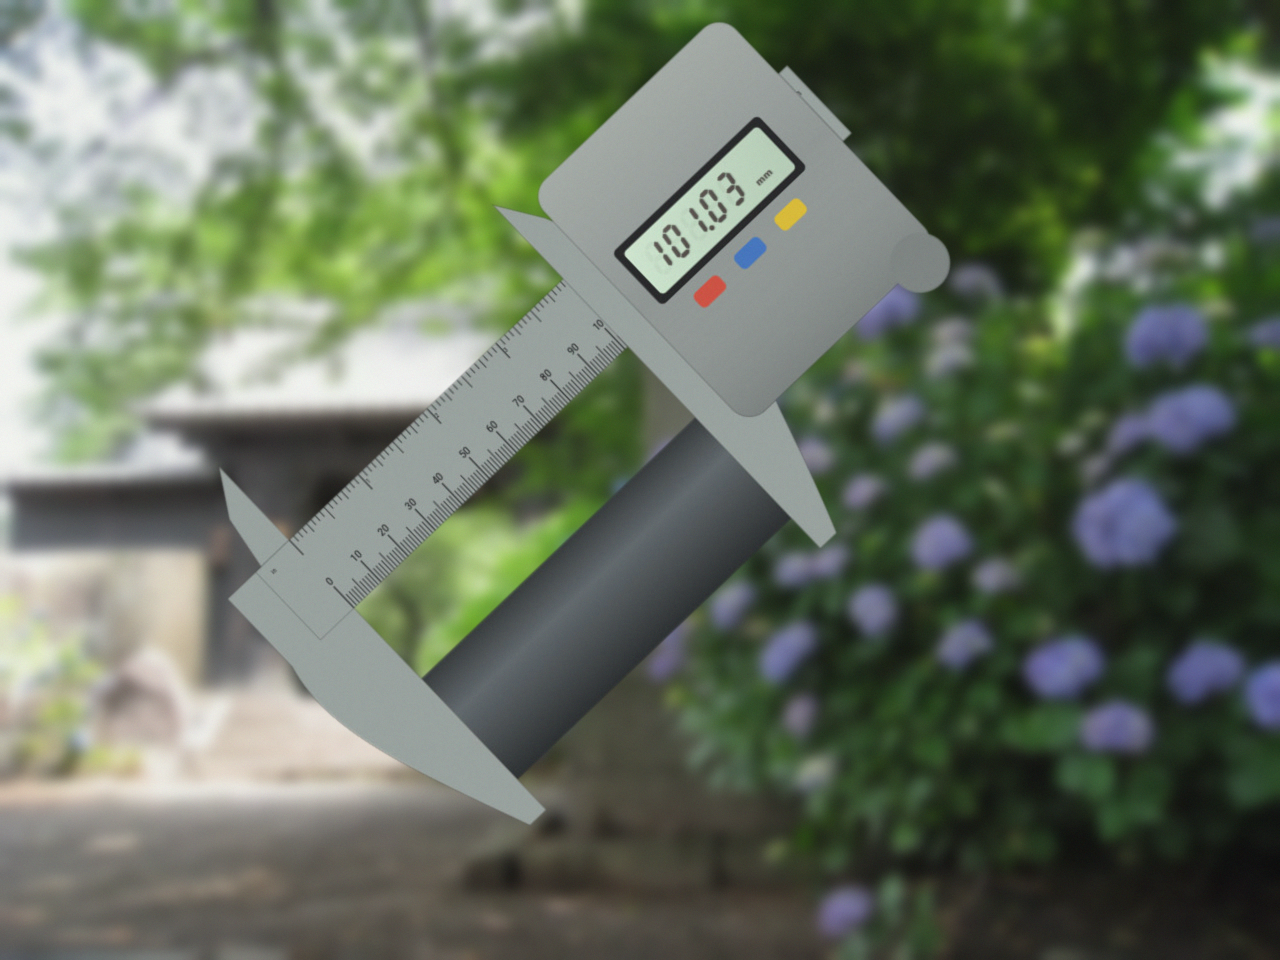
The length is 101.03 mm
